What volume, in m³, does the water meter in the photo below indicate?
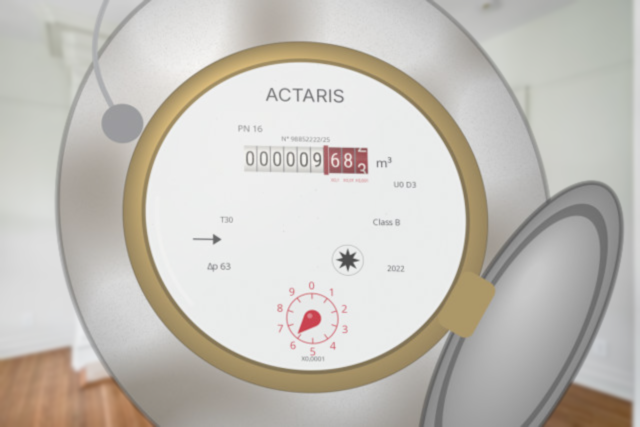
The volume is 9.6826 m³
